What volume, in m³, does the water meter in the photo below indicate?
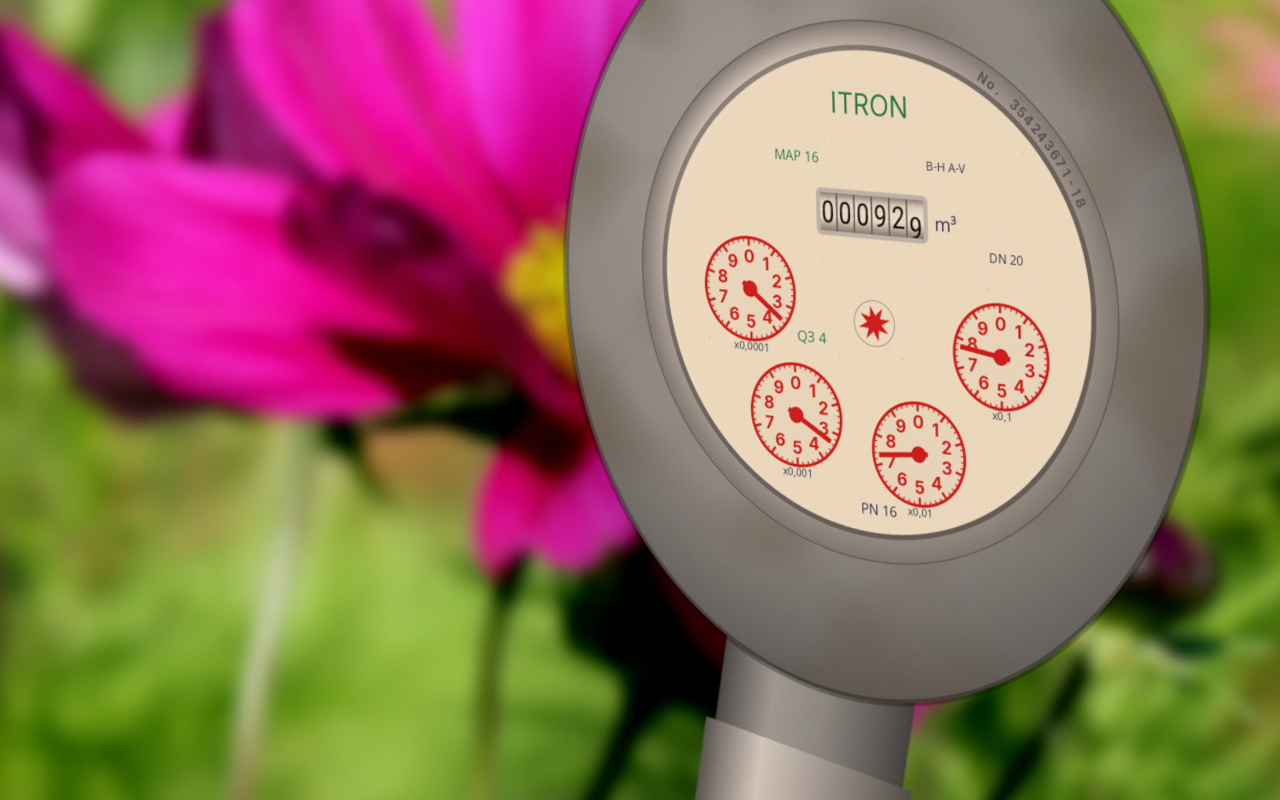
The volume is 928.7733 m³
